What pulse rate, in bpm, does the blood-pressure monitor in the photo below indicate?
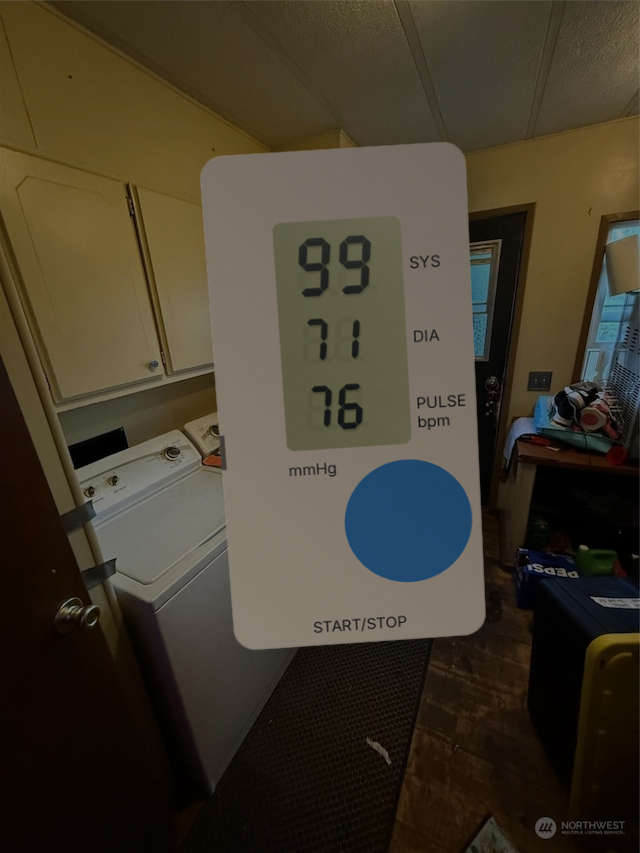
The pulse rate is 76 bpm
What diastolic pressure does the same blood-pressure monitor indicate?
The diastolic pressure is 71 mmHg
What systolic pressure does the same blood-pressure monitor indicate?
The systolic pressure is 99 mmHg
